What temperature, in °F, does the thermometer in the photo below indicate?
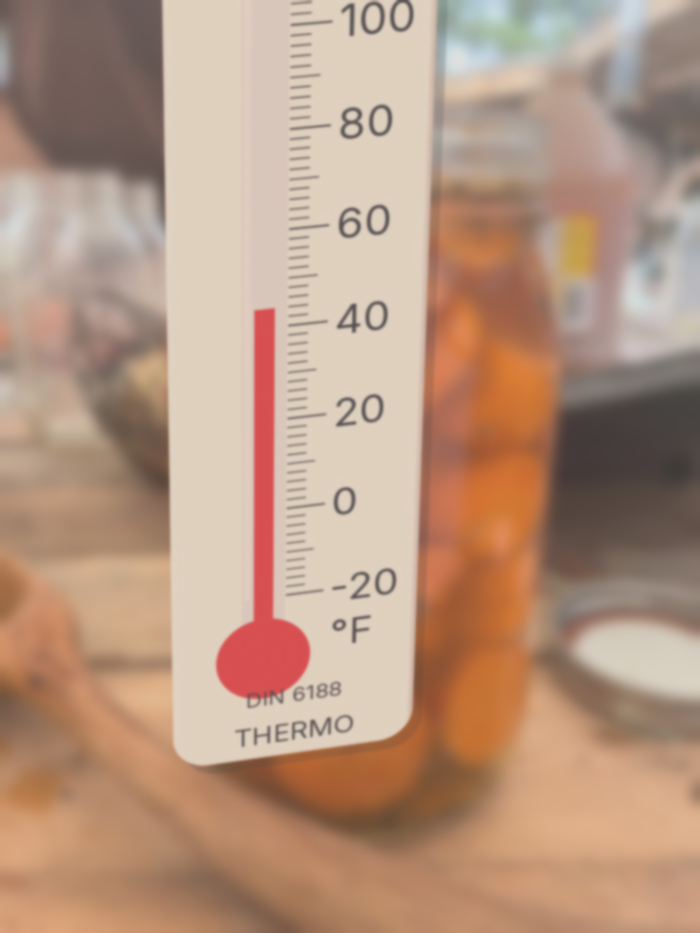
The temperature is 44 °F
